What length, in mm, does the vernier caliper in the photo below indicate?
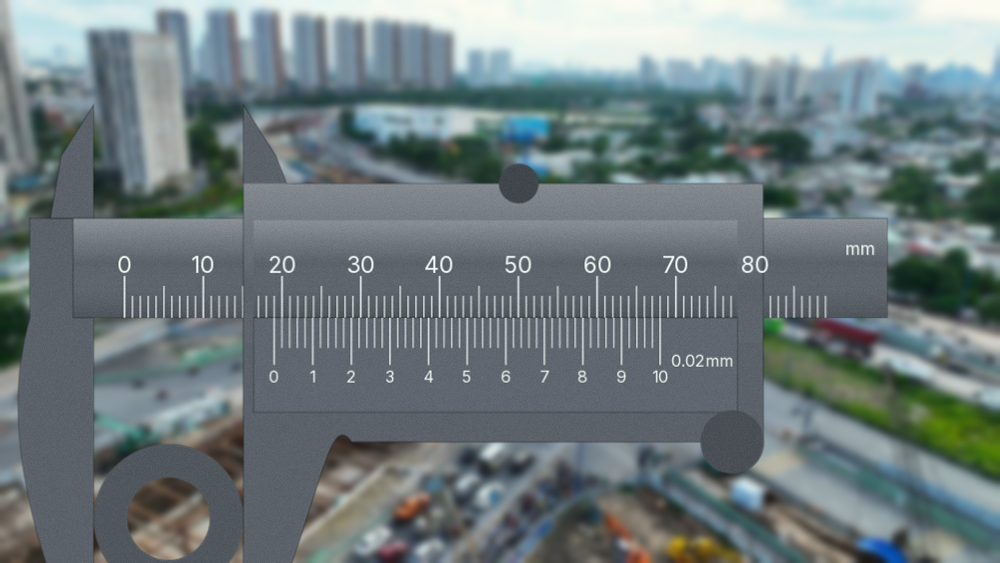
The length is 19.0 mm
